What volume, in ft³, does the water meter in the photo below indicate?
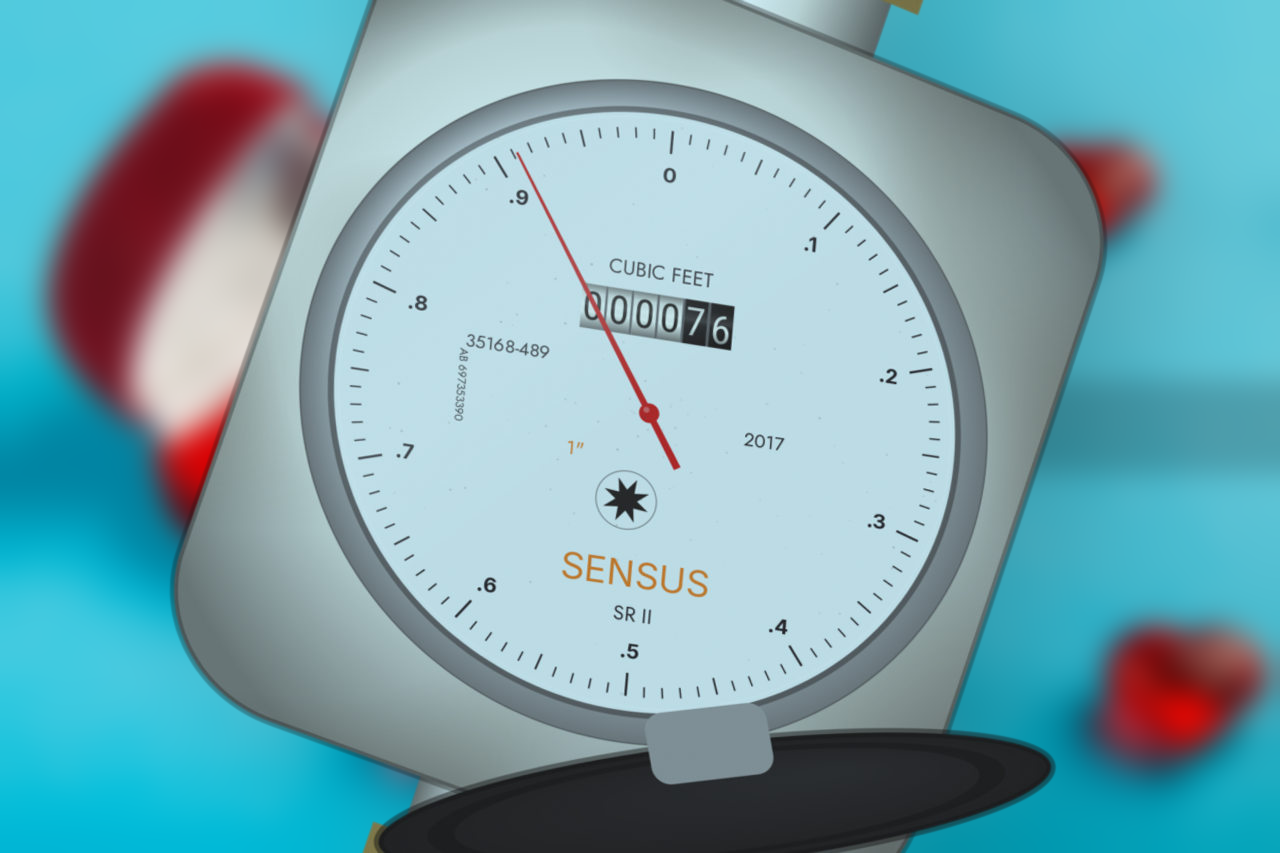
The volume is 75.91 ft³
